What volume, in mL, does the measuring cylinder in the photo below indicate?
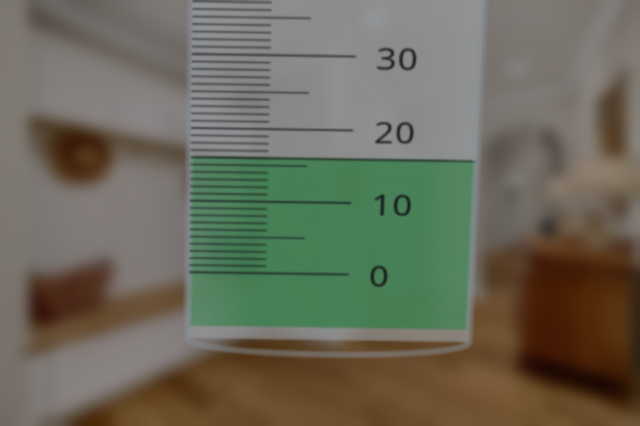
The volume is 16 mL
